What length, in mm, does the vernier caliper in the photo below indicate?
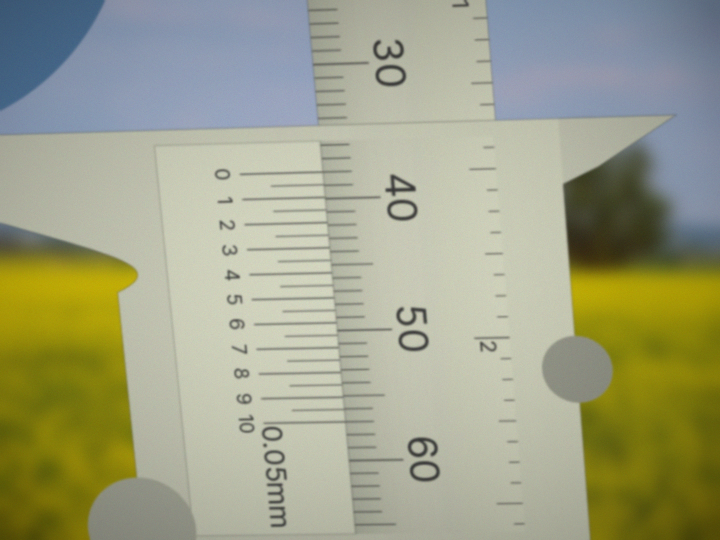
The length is 38.0 mm
